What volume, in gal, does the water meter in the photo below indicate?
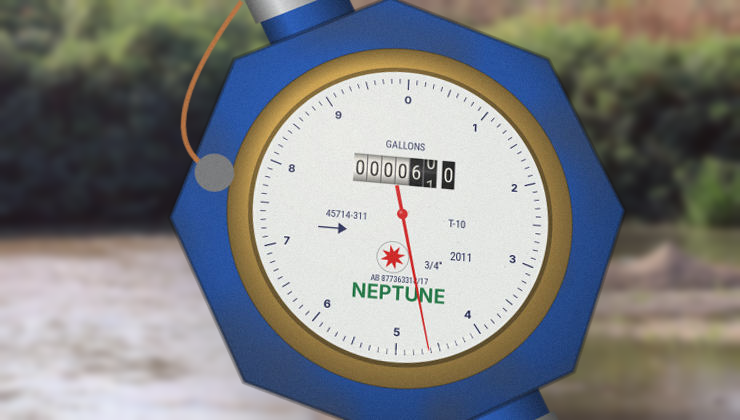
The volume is 604.6 gal
